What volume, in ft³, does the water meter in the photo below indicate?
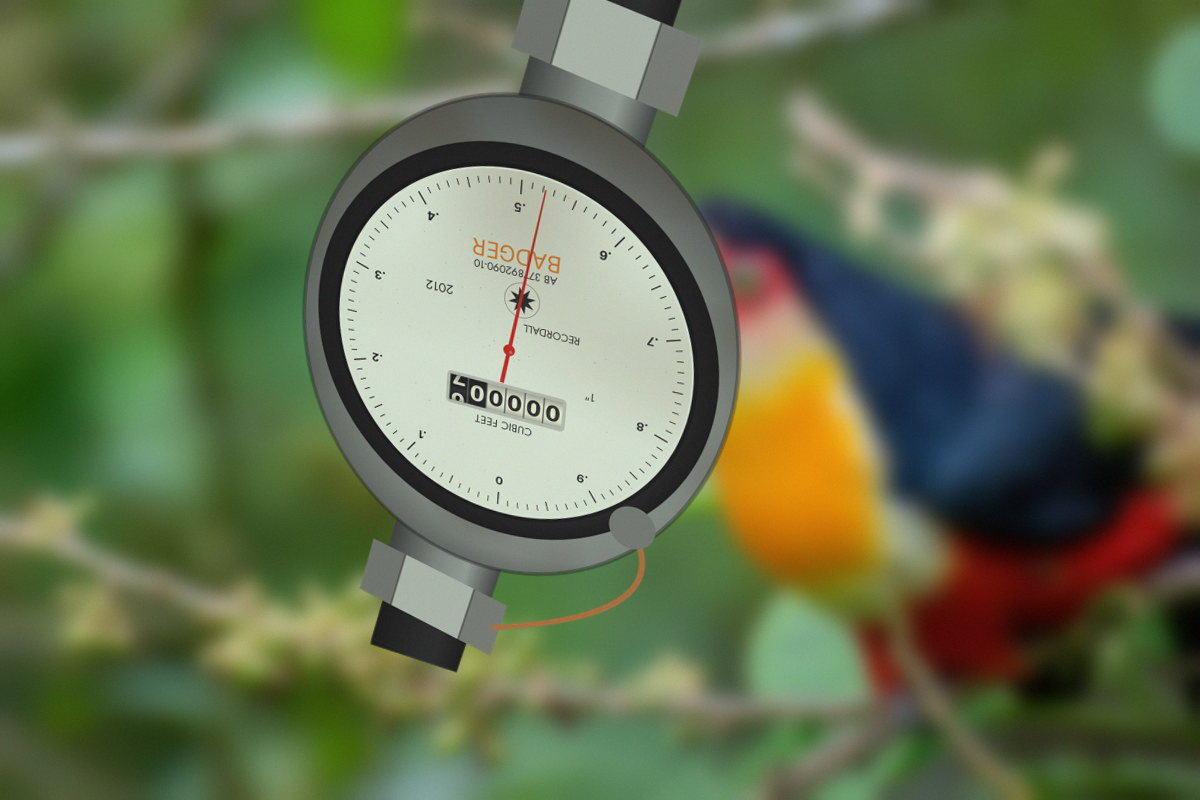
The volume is 6.52 ft³
